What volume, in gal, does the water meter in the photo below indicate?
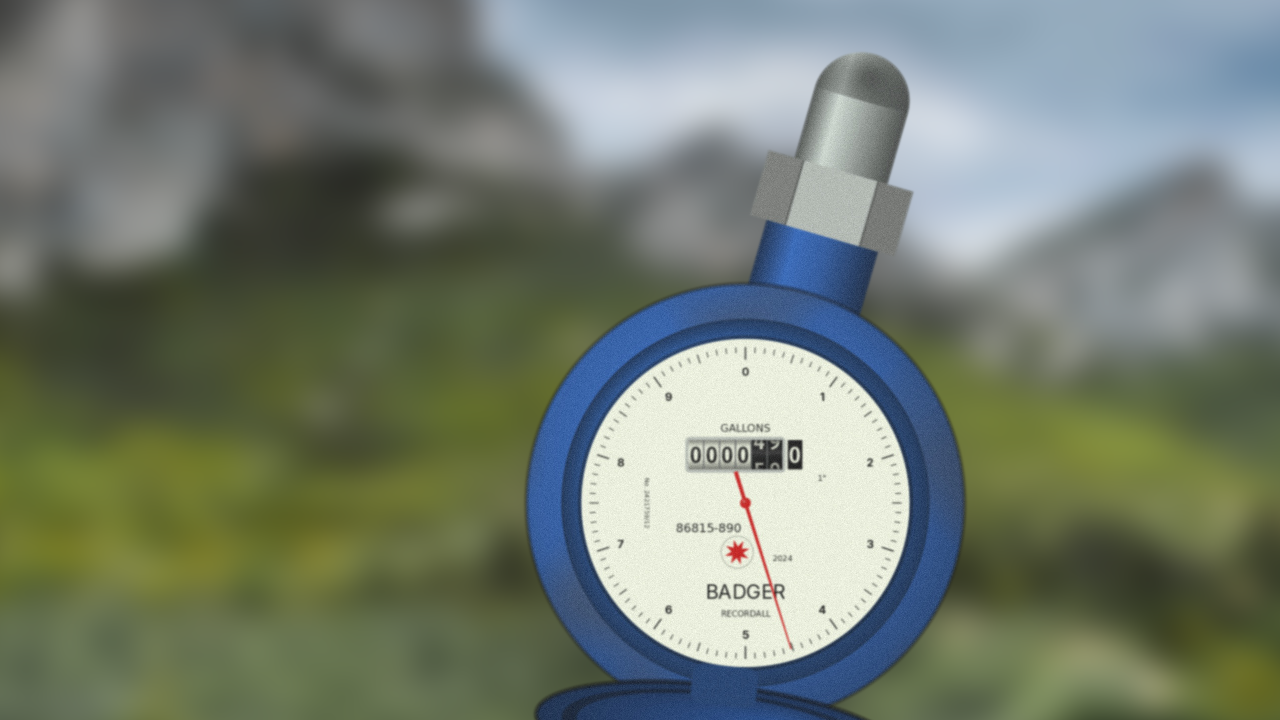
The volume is 494.5 gal
